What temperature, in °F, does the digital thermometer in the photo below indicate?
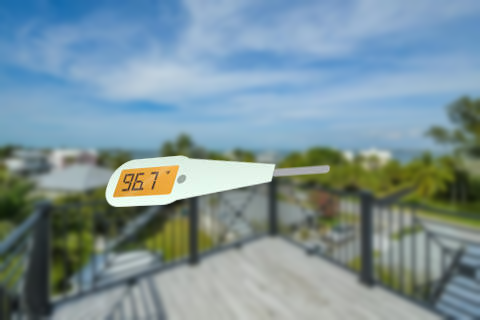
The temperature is 96.7 °F
